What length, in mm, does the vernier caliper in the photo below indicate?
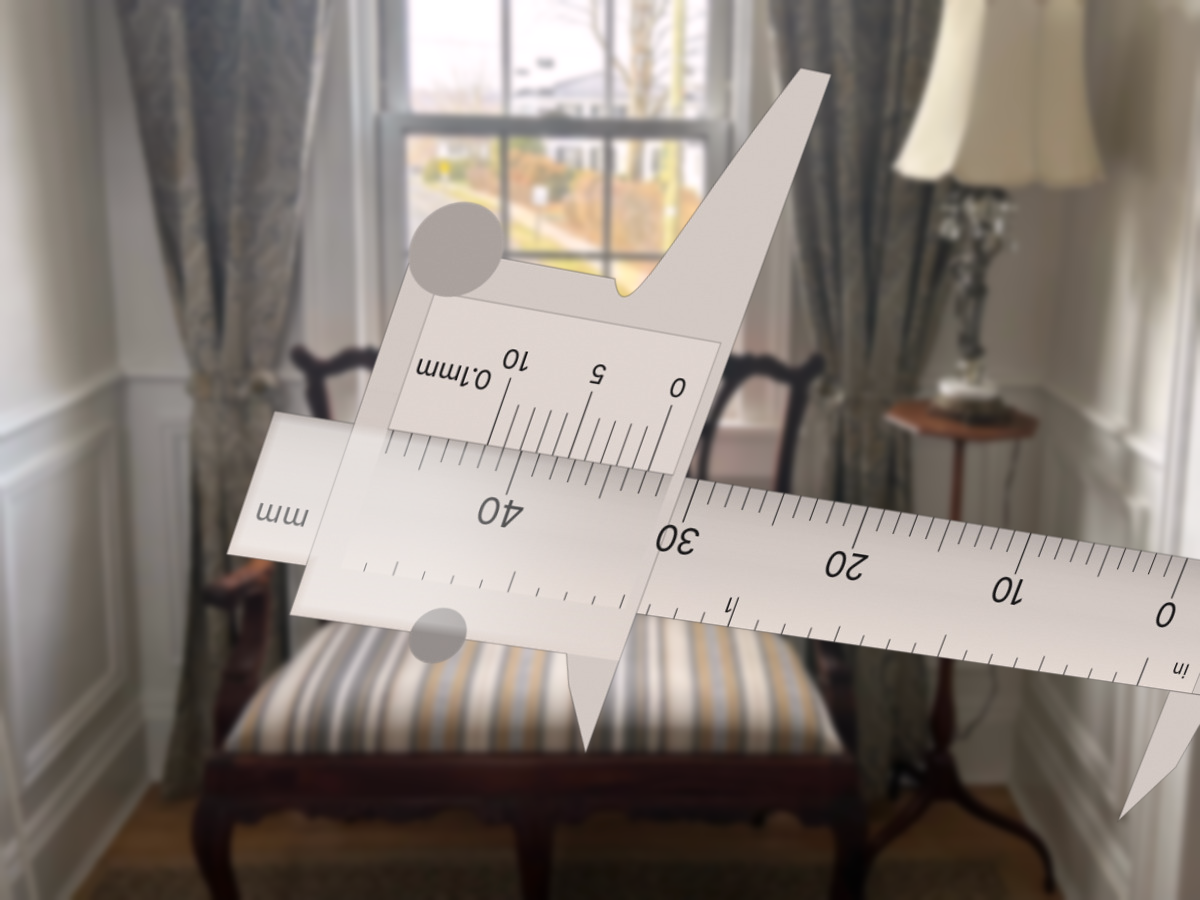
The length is 32.9 mm
